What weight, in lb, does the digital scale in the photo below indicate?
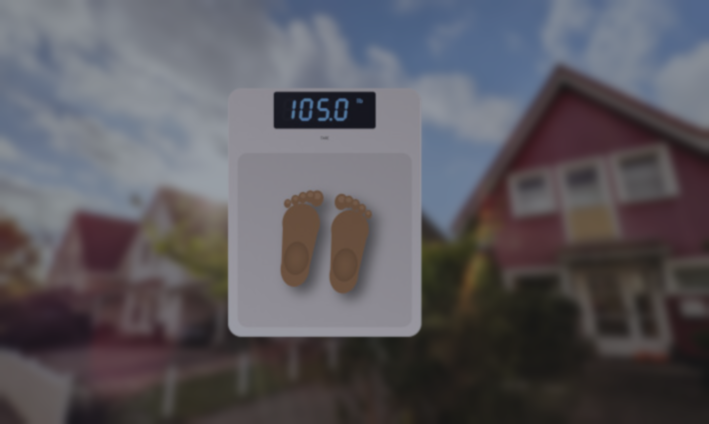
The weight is 105.0 lb
